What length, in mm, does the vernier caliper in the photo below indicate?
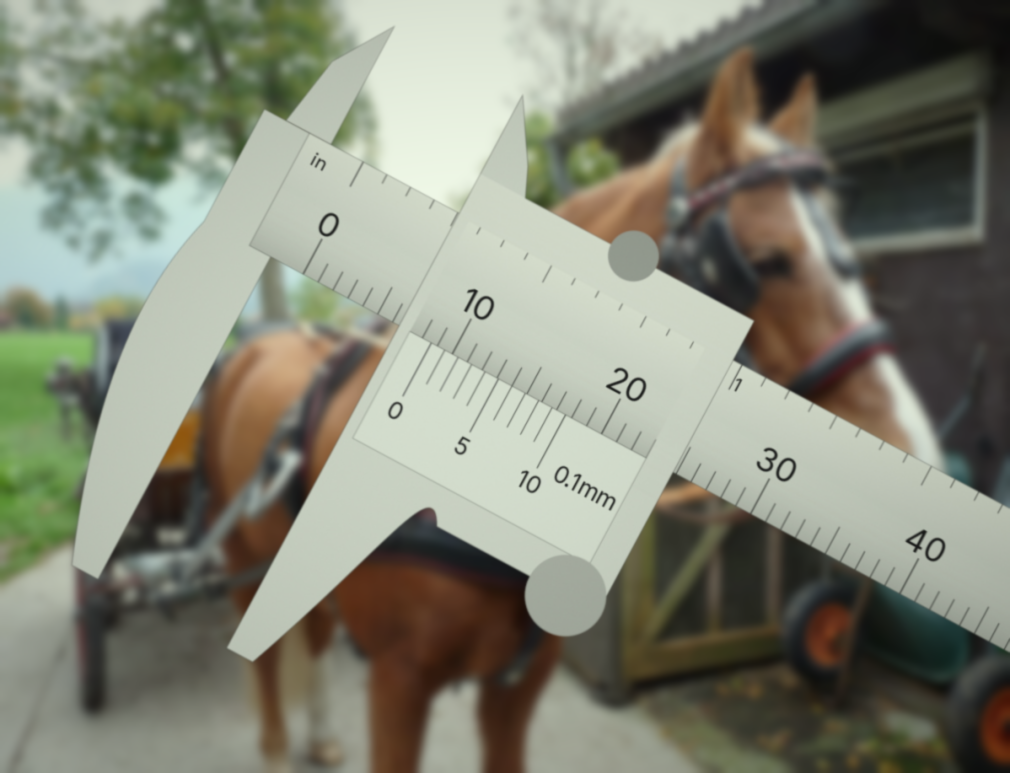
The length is 8.6 mm
